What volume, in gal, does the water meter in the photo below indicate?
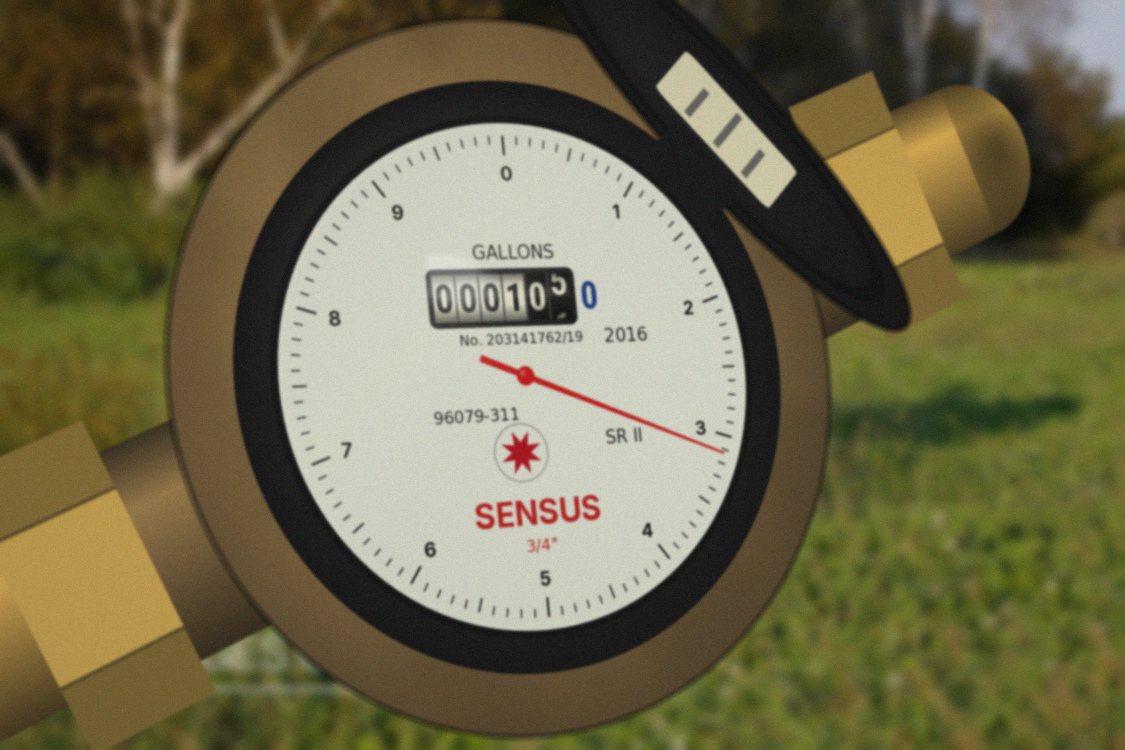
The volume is 1053.1 gal
